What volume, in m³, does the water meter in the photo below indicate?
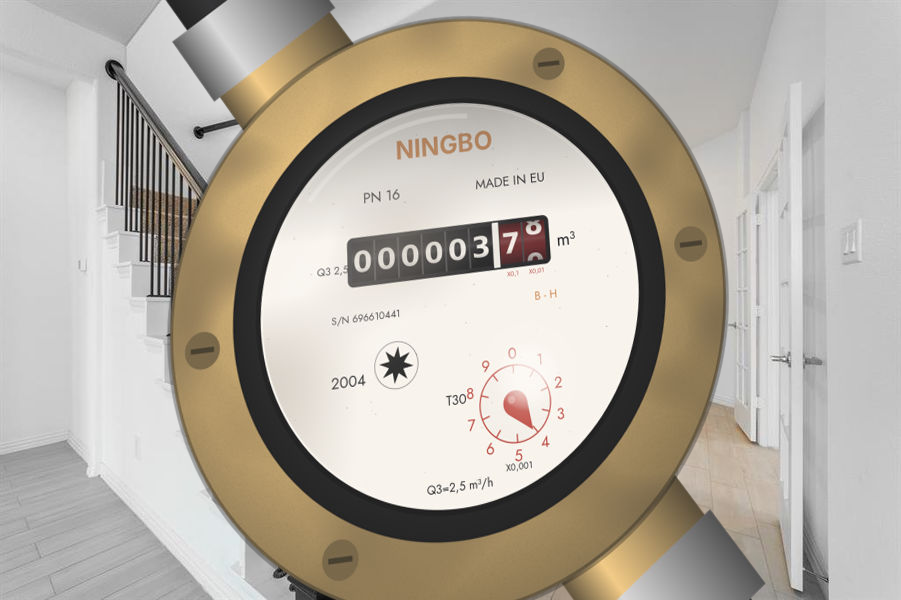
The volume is 3.784 m³
